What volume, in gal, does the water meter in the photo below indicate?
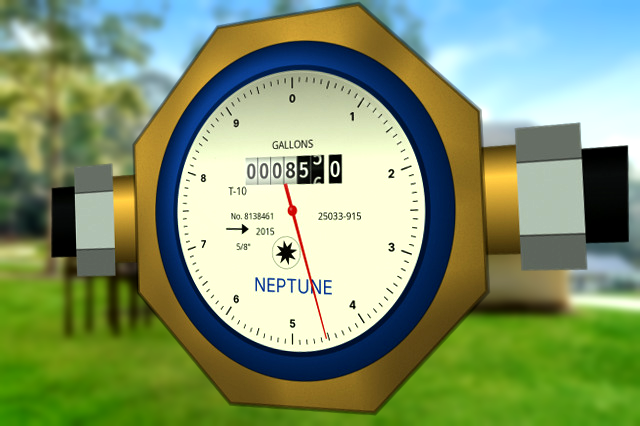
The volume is 8554.5 gal
